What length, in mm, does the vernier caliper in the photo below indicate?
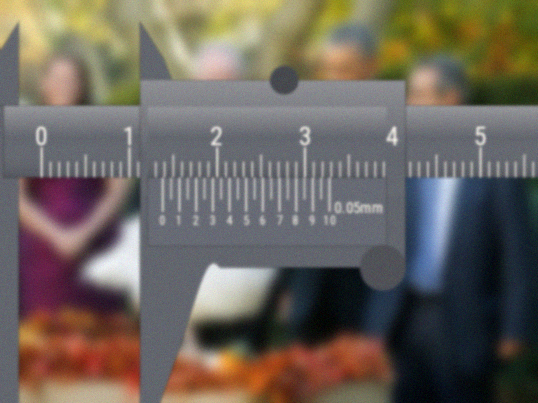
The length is 13.8 mm
